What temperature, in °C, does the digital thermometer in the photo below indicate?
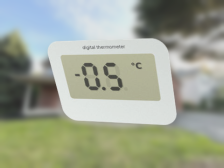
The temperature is -0.5 °C
